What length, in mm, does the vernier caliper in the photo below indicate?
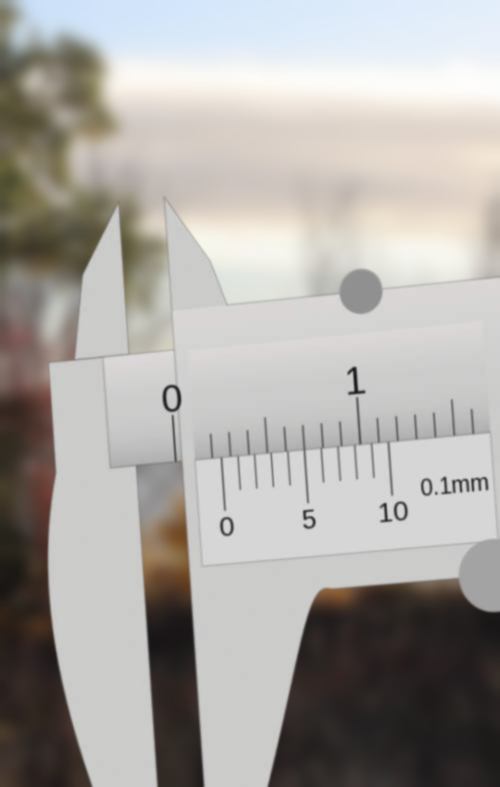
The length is 2.5 mm
